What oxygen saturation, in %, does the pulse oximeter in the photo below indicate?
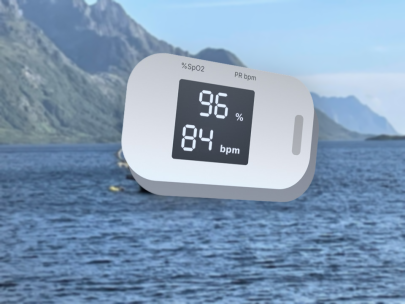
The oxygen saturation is 96 %
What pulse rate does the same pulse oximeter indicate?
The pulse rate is 84 bpm
